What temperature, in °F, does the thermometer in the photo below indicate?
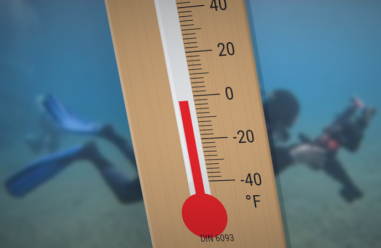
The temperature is -2 °F
